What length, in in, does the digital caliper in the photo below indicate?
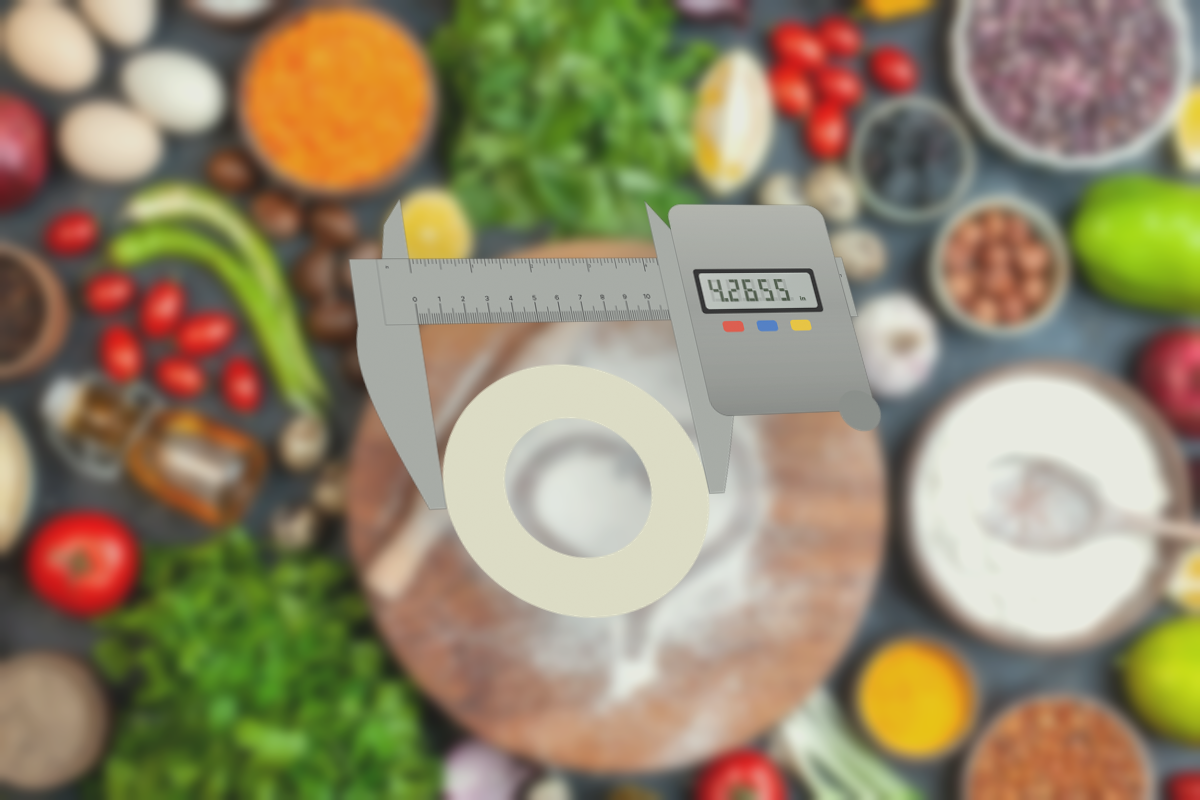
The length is 4.2655 in
